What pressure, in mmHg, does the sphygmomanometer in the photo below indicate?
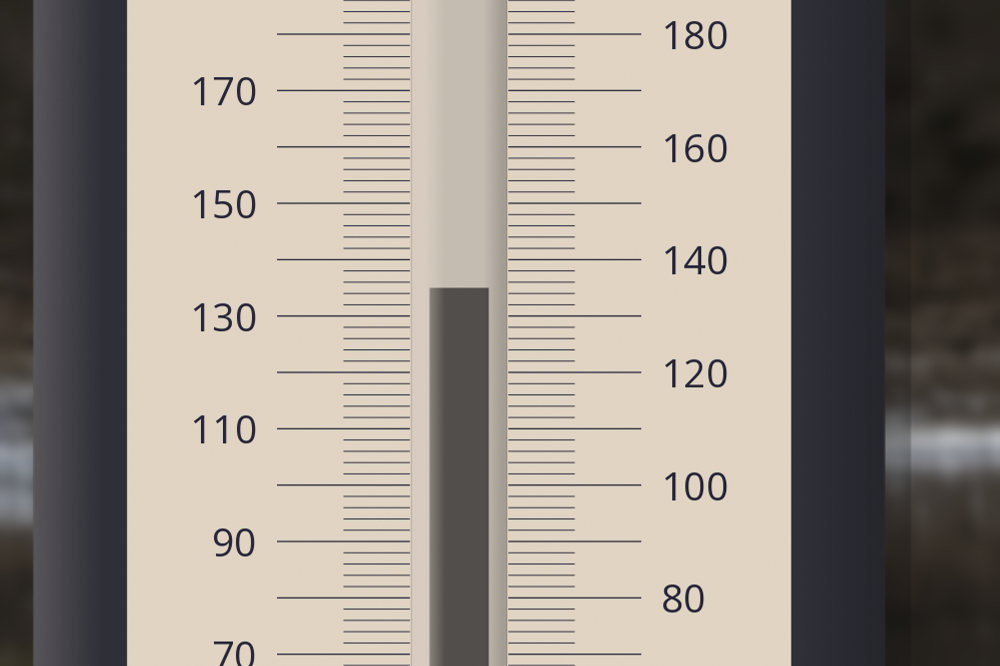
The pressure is 135 mmHg
